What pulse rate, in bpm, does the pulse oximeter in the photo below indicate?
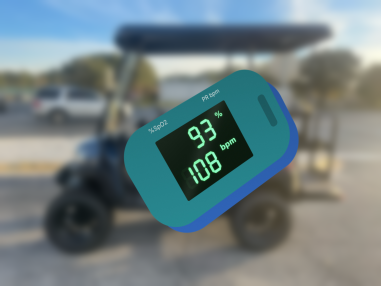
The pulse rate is 108 bpm
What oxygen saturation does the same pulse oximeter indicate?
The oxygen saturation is 93 %
